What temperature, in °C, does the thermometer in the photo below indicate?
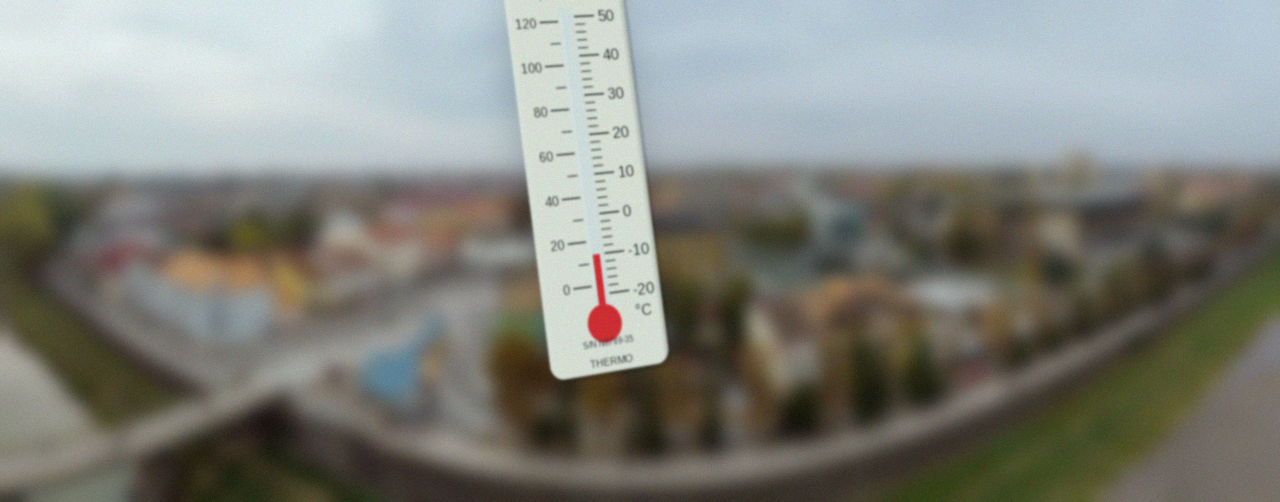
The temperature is -10 °C
